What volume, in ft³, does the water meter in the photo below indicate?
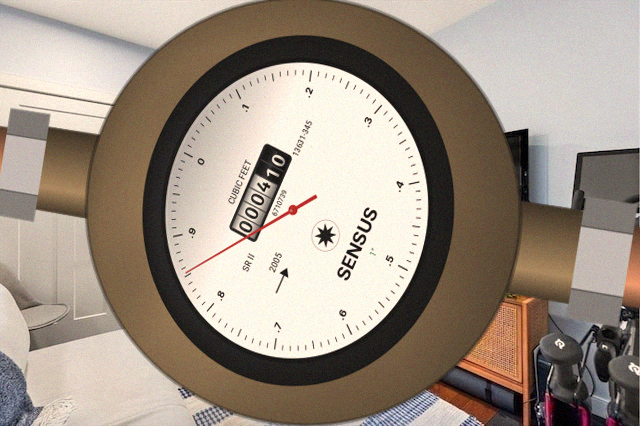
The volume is 409.85 ft³
